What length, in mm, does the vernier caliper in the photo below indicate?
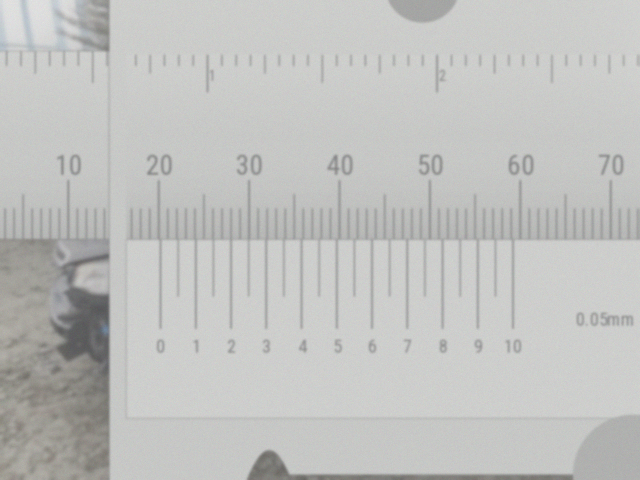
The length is 20.2 mm
